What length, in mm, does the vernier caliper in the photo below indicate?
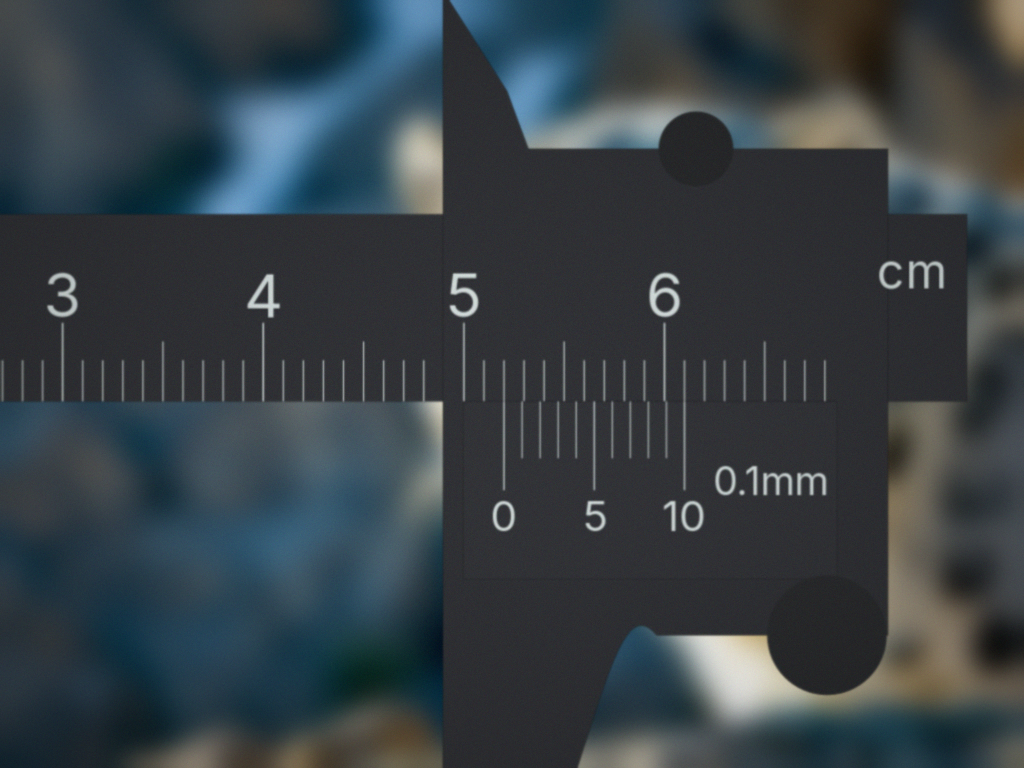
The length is 52.0 mm
